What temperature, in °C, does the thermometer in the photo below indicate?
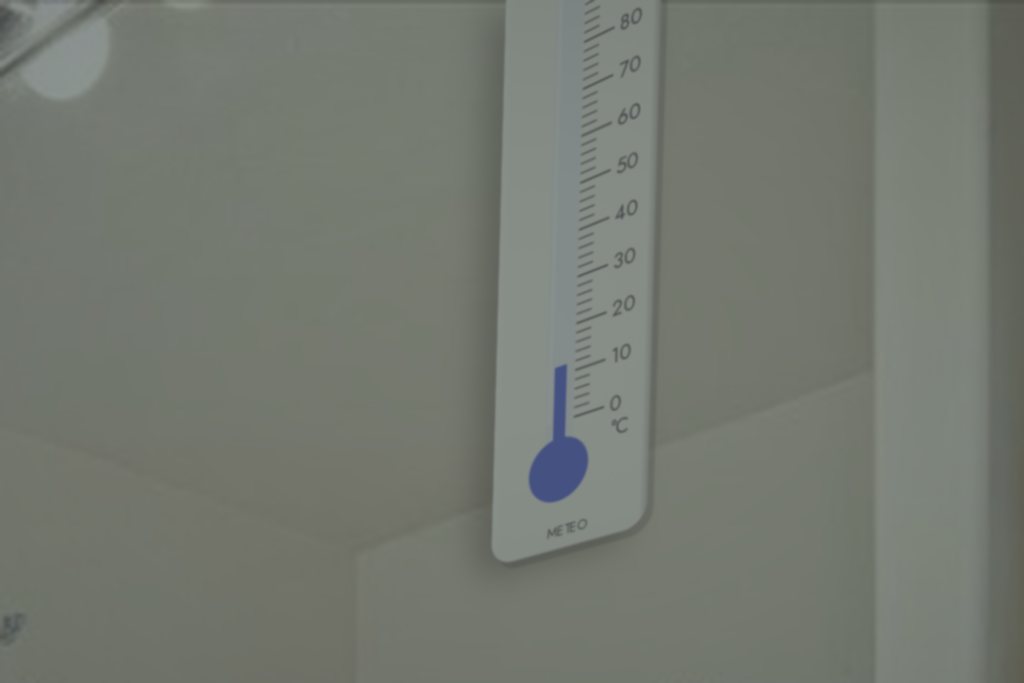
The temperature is 12 °C
